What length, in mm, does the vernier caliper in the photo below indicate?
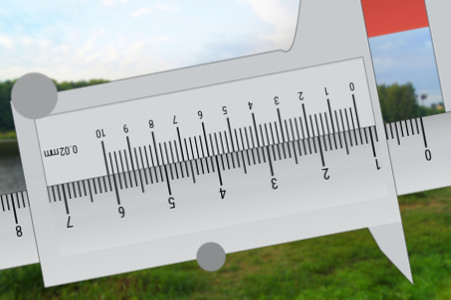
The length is 12.0 mm
